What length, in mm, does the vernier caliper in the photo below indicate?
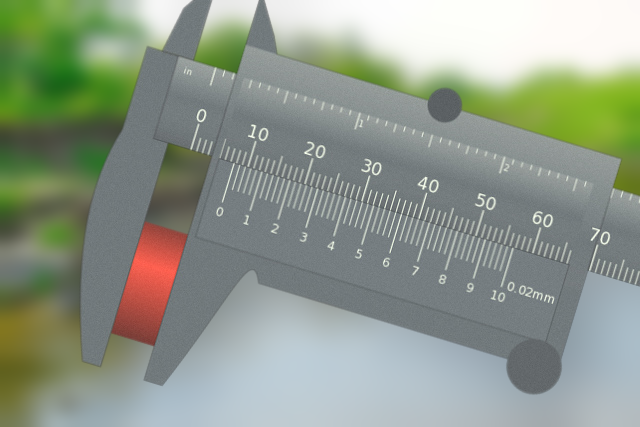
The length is 7.6 mm
